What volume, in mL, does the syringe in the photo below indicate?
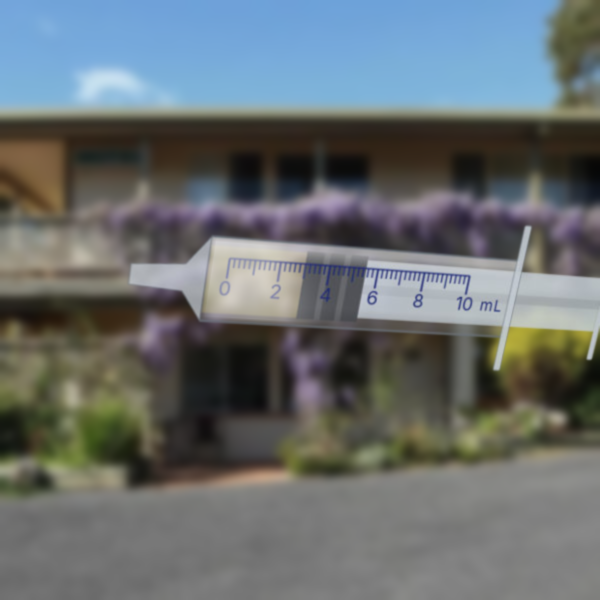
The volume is 3 mL
